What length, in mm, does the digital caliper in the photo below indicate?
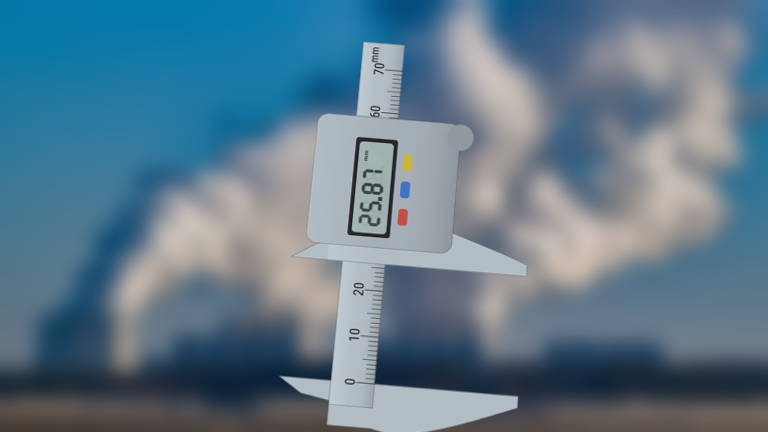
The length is 25.87 mm
